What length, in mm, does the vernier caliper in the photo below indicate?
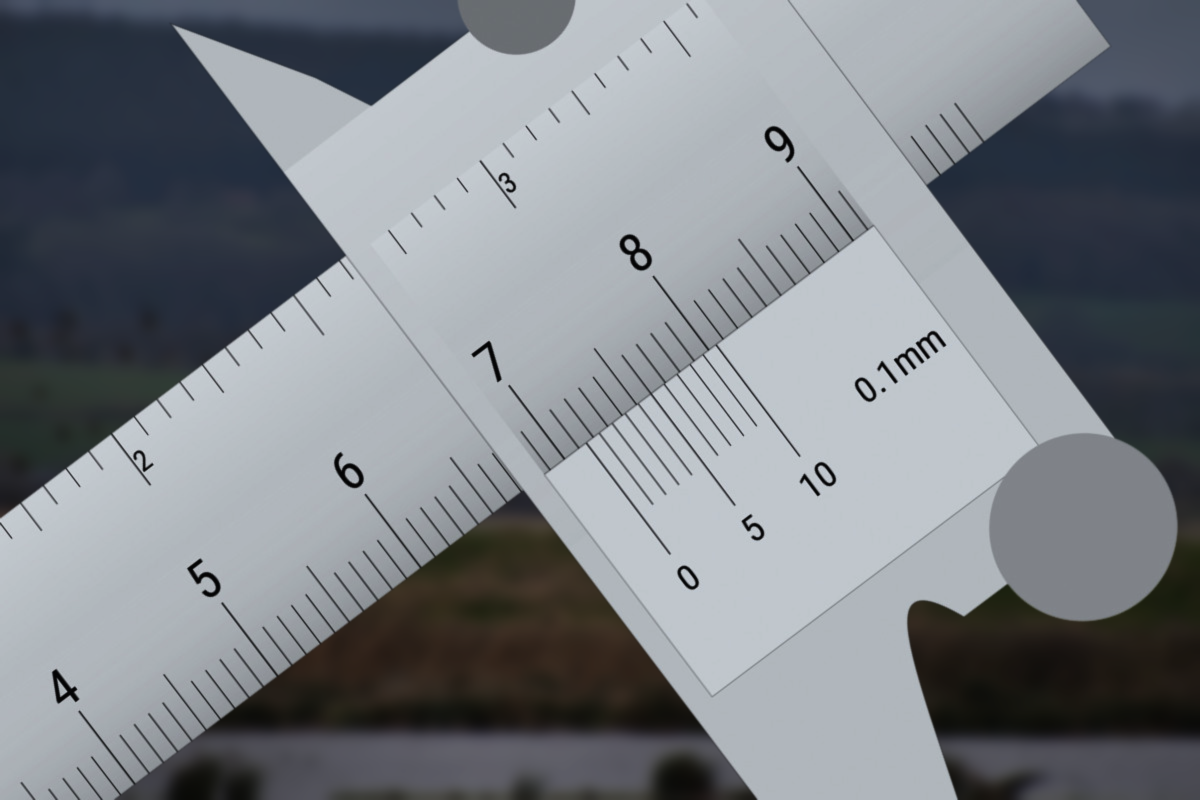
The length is 71.5 mm
